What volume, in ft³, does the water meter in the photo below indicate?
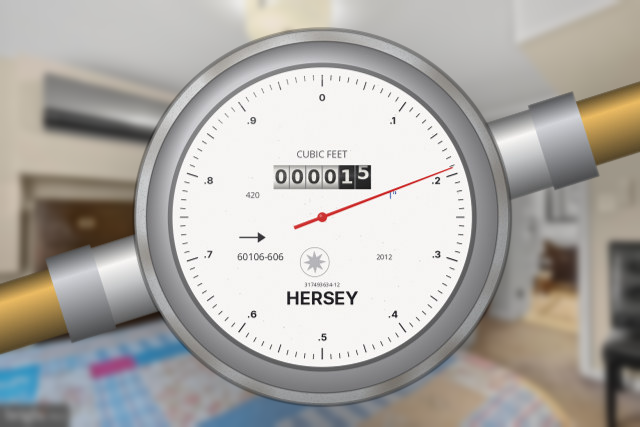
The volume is 15.19 ft³
